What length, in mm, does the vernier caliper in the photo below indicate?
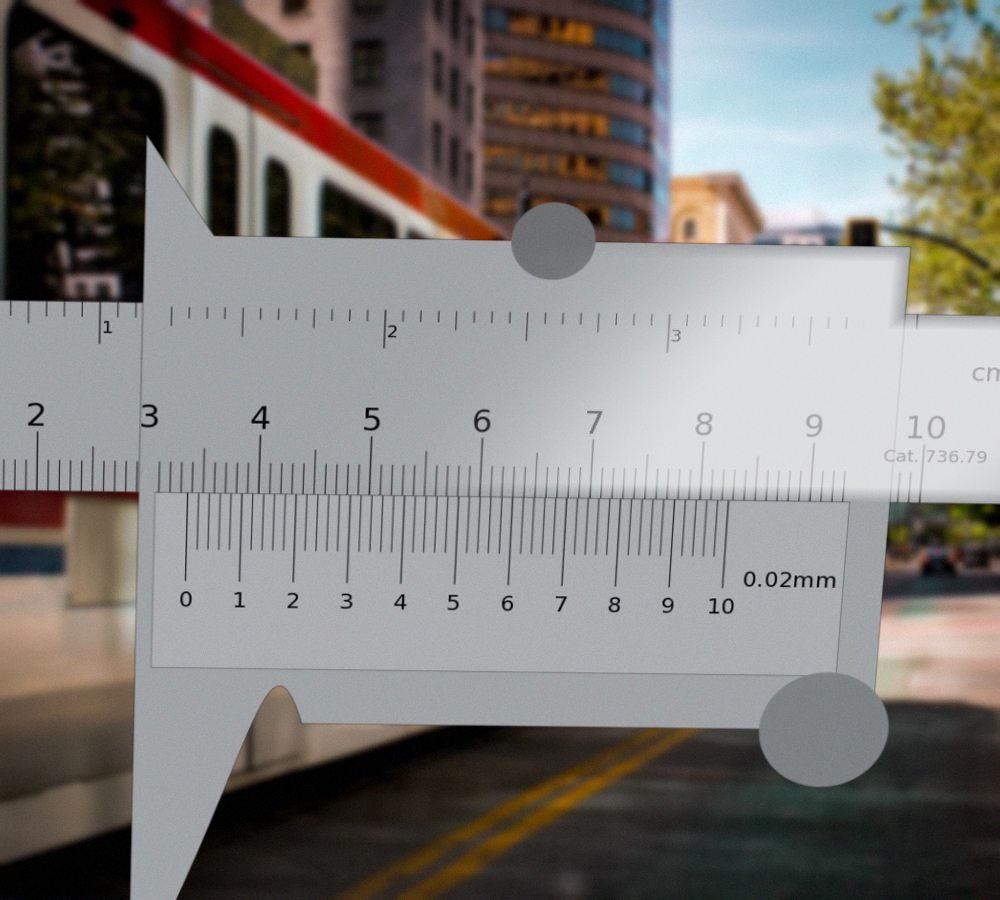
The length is 33.6 mm
